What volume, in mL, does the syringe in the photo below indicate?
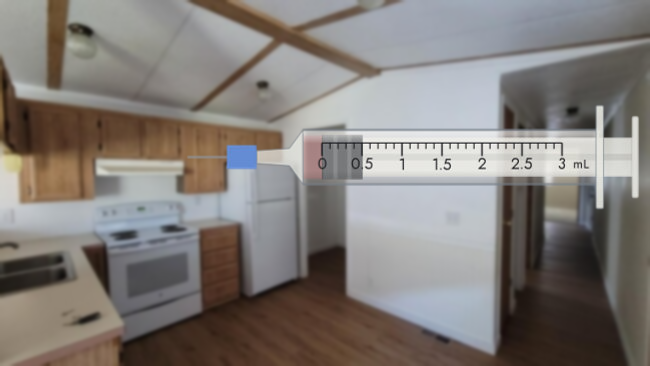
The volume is 0 mL
